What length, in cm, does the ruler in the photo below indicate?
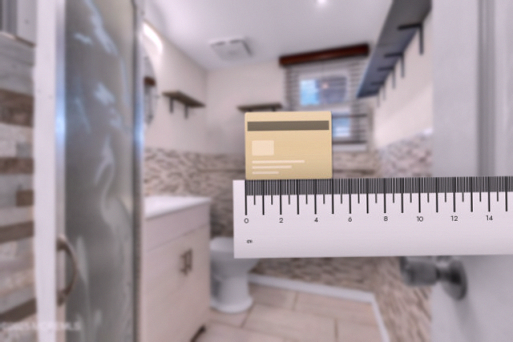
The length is 5 cm
